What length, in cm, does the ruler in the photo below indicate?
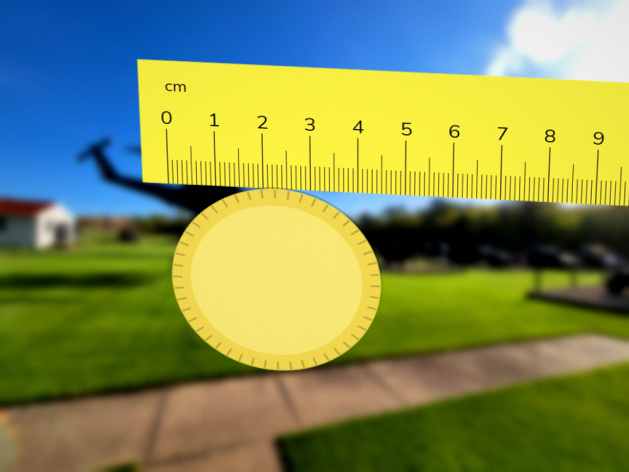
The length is 4.5 cm
